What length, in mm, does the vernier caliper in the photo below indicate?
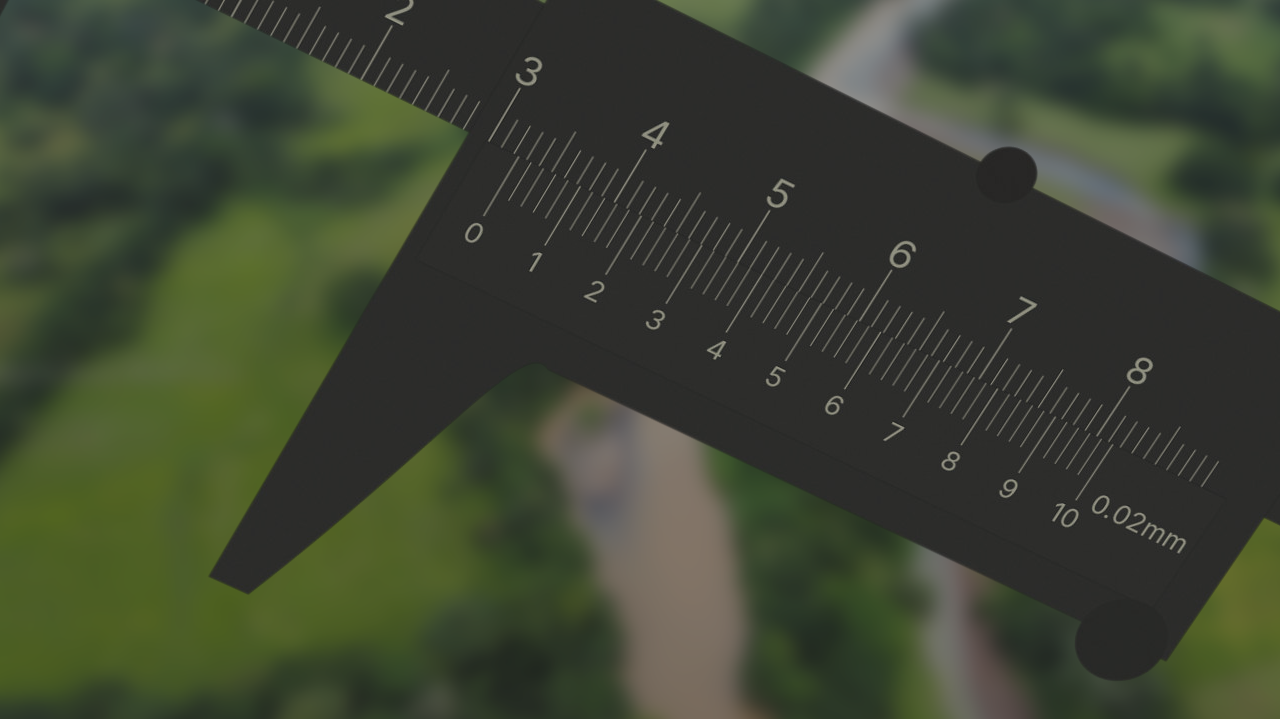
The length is 32.4 mm
